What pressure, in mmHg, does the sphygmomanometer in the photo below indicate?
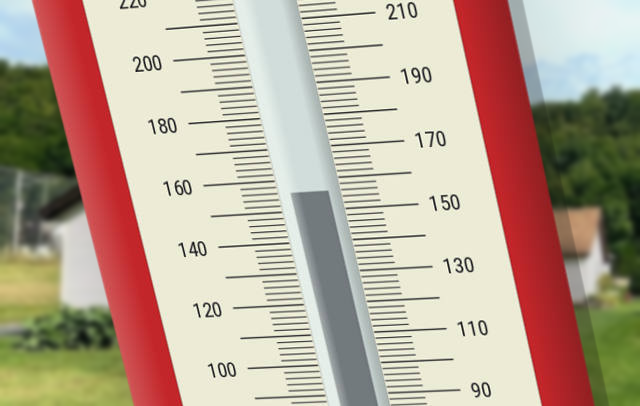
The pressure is 156 mmHg
